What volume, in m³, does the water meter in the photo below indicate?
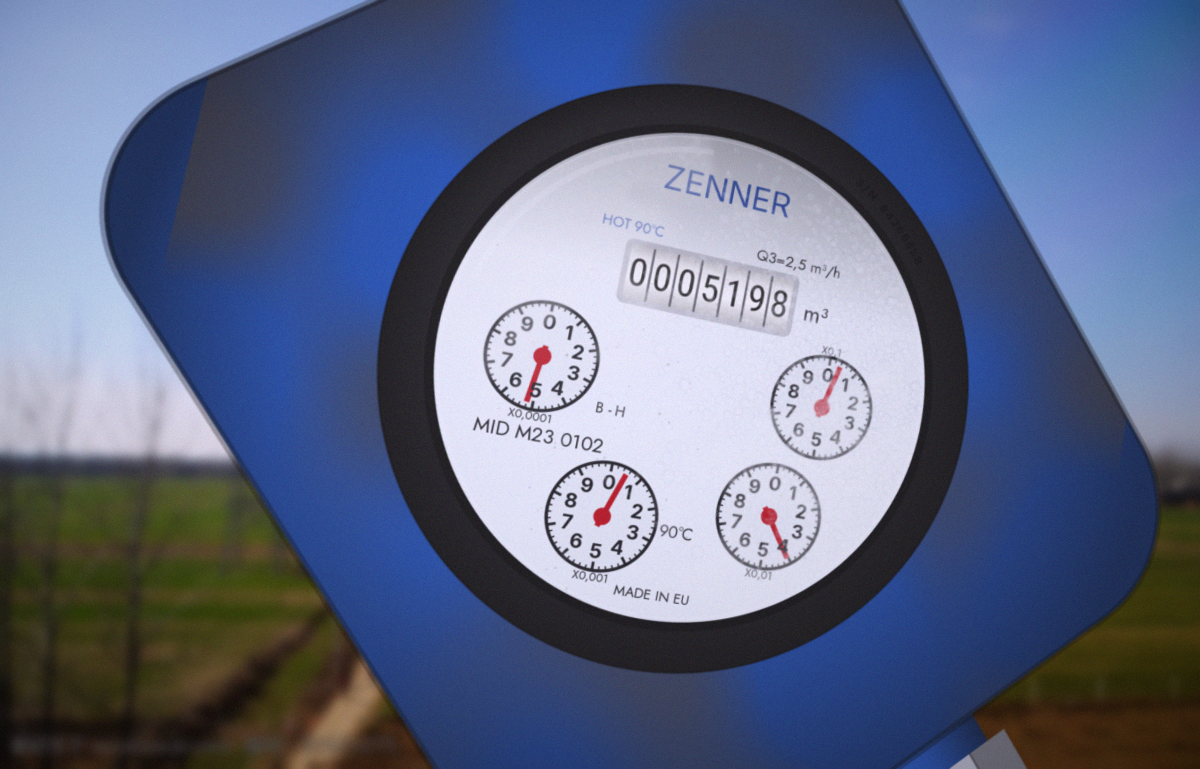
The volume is 5198.0405 m³
